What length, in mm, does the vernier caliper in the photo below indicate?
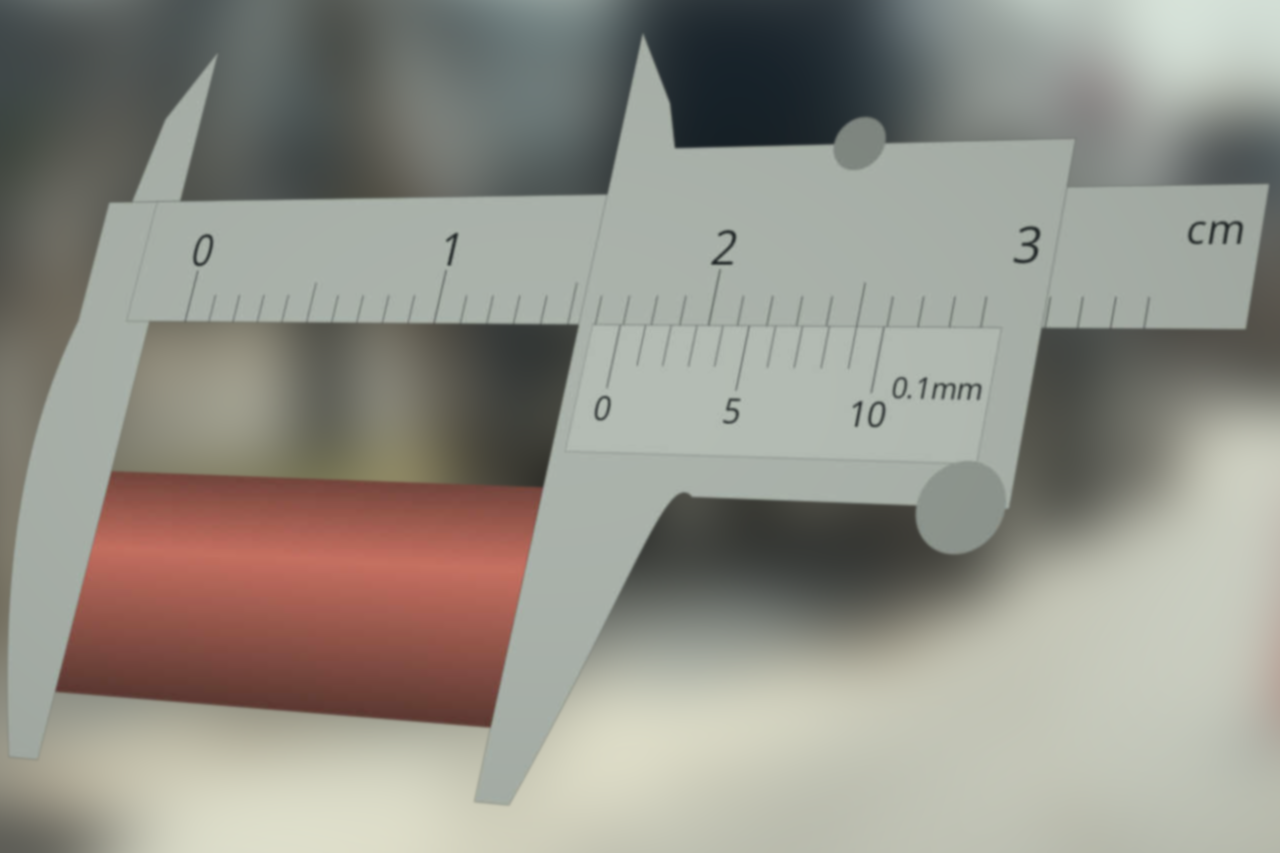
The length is 16.9 mm
